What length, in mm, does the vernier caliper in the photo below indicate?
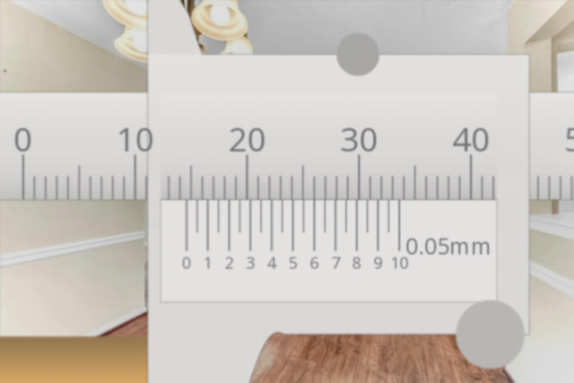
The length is 14.6 mm
